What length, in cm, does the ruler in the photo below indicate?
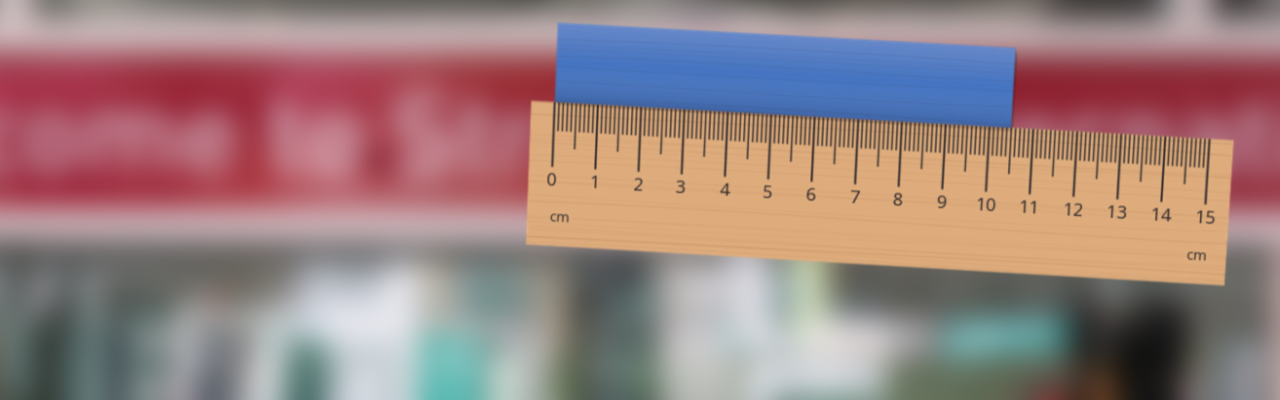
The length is 10.5 cm
